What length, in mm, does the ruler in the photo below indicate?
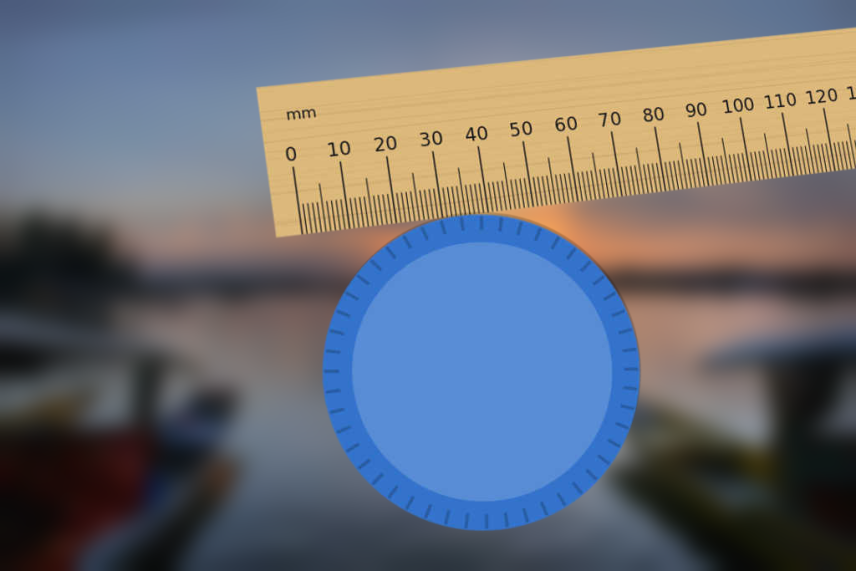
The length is 68 mm
